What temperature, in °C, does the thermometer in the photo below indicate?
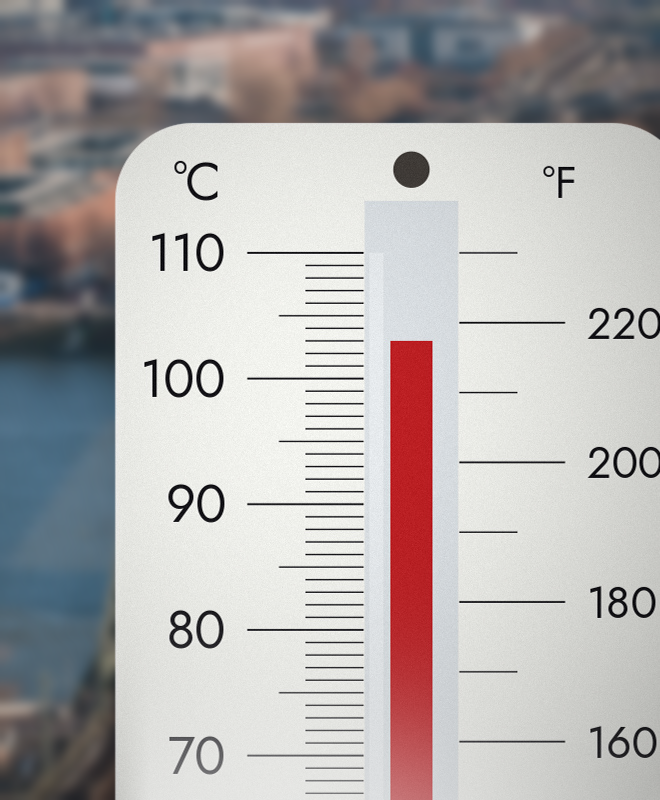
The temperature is 103 °C
